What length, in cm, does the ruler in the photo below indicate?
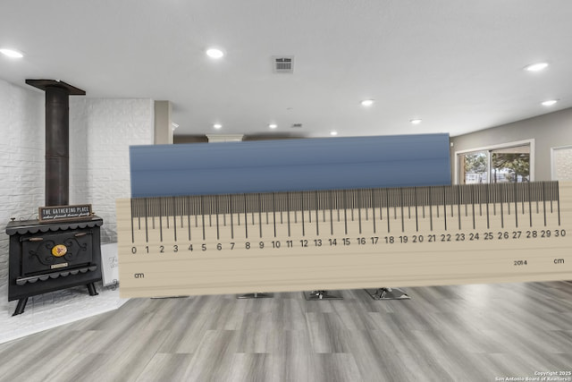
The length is 22.5 cm
